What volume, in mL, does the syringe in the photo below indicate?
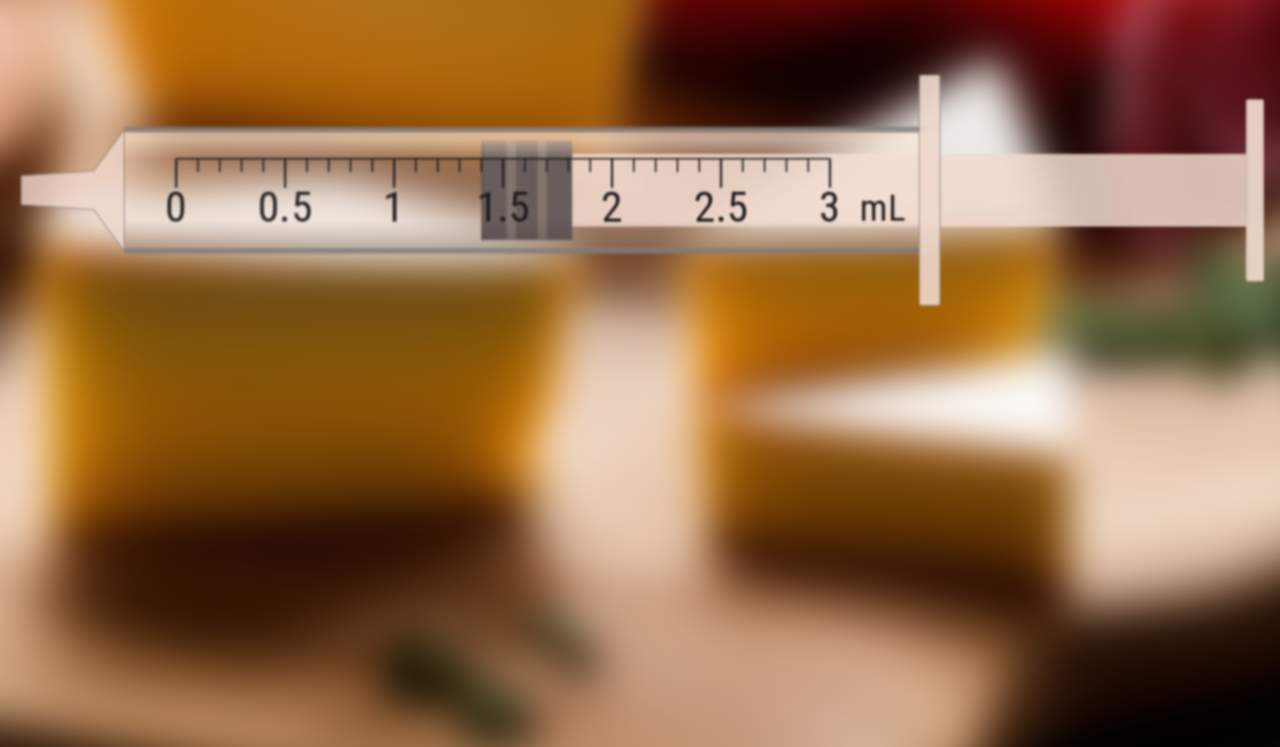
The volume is 1.4 mL
